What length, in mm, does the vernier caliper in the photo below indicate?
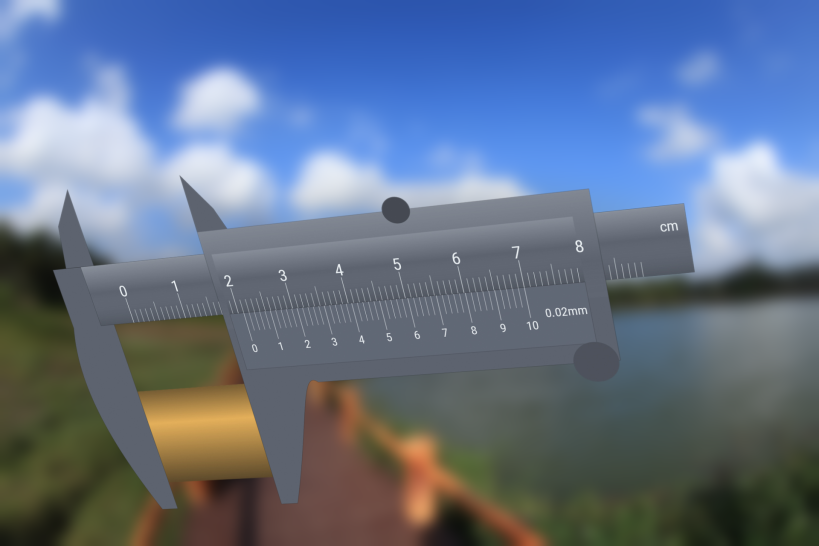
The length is 21.0 mm
